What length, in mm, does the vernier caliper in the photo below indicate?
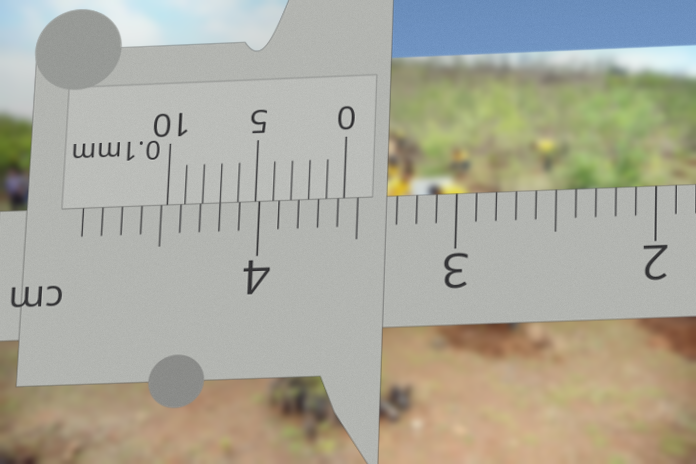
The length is 35.7 mm
